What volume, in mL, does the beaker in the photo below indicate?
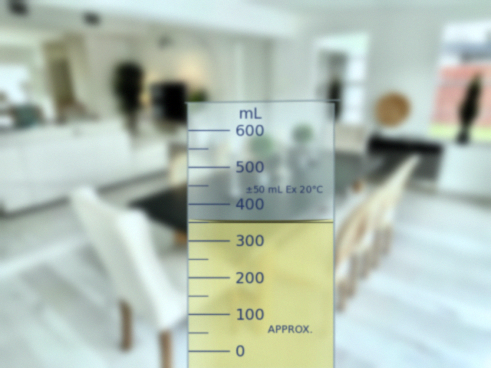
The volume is 350 mL
